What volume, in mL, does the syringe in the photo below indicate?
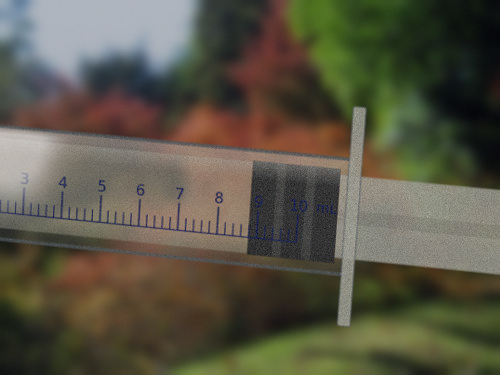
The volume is 8.8 mL
